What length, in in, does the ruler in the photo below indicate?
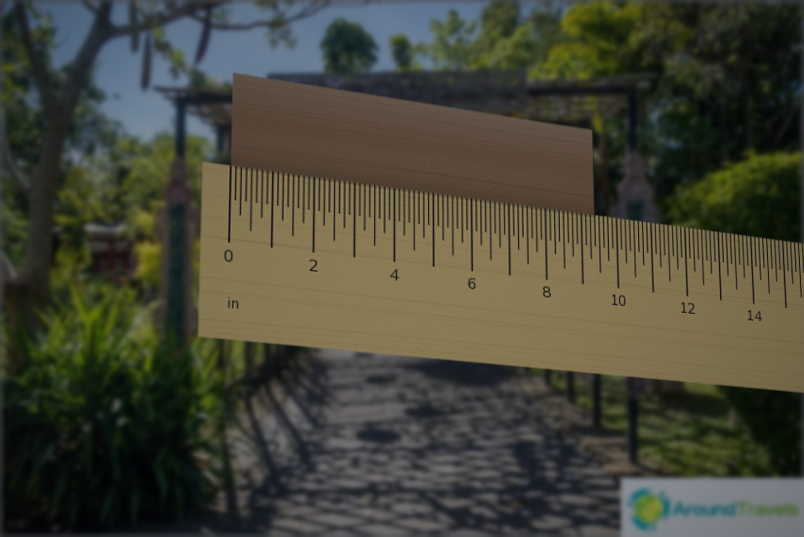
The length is 9.375 in
